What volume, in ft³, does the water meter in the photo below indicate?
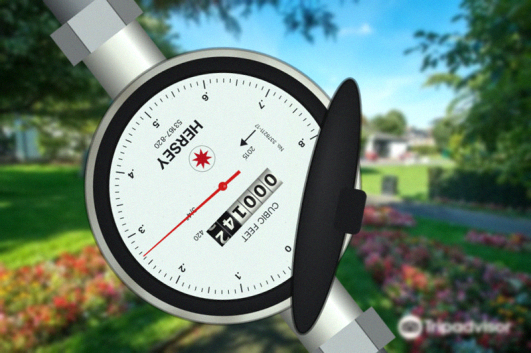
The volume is 142.26 ft³
